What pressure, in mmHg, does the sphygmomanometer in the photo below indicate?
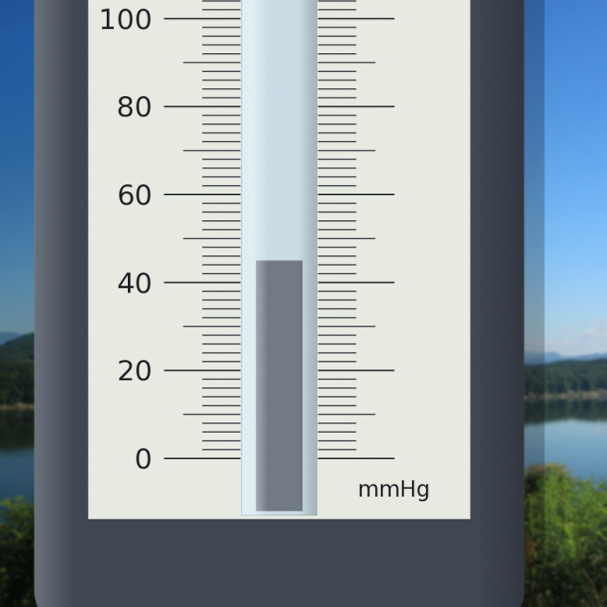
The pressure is 45 mmHg
